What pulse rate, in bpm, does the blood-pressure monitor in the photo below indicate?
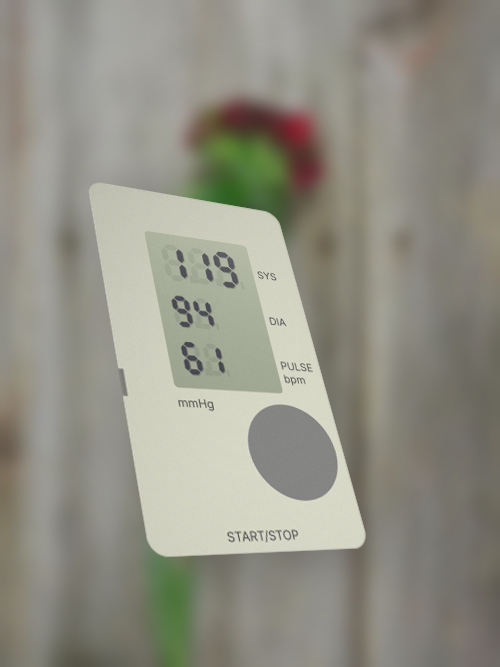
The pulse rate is 61 bpm
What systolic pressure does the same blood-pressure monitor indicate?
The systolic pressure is 119 mmHg
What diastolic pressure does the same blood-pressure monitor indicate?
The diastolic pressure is 94 mmHg
